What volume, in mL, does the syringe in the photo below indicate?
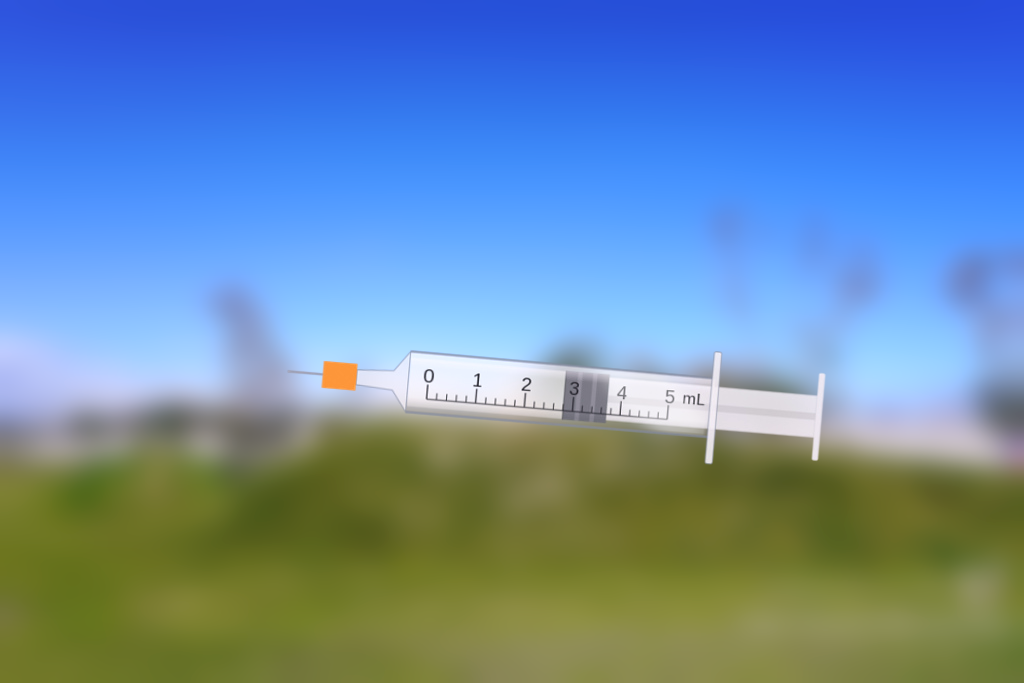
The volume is 2.8 mL
